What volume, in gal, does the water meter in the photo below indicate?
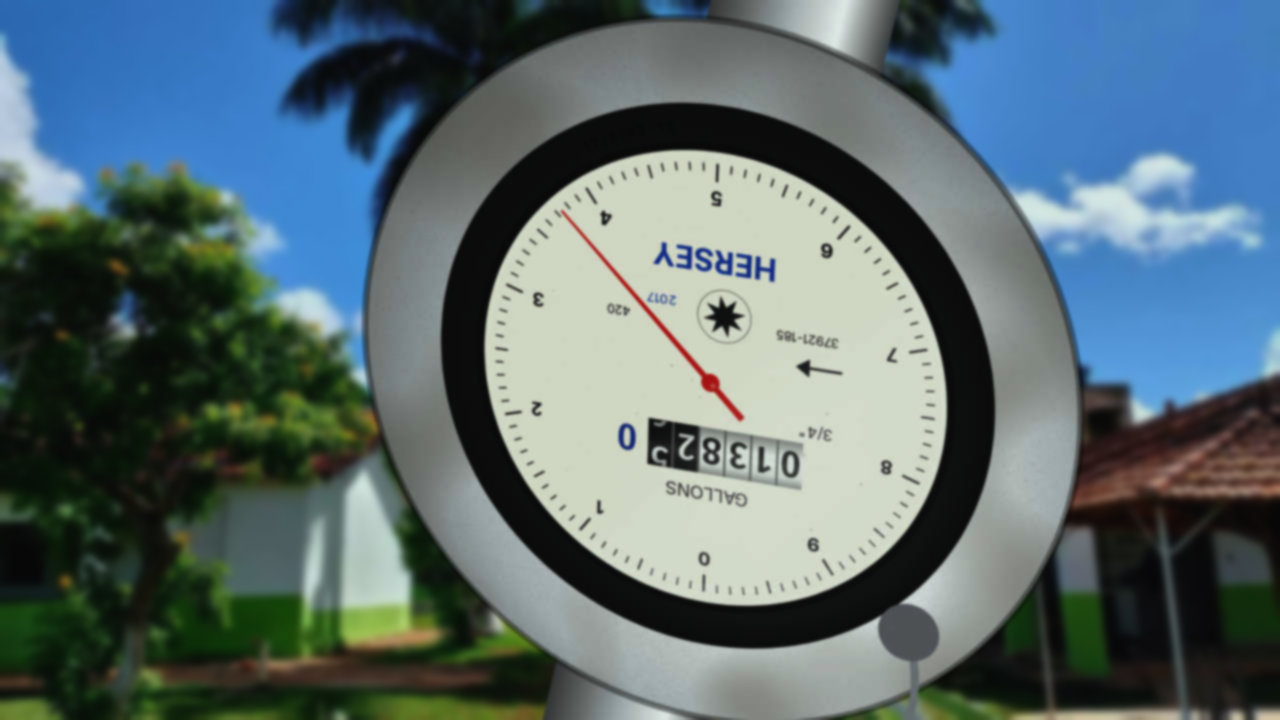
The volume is 138253.7 gal
